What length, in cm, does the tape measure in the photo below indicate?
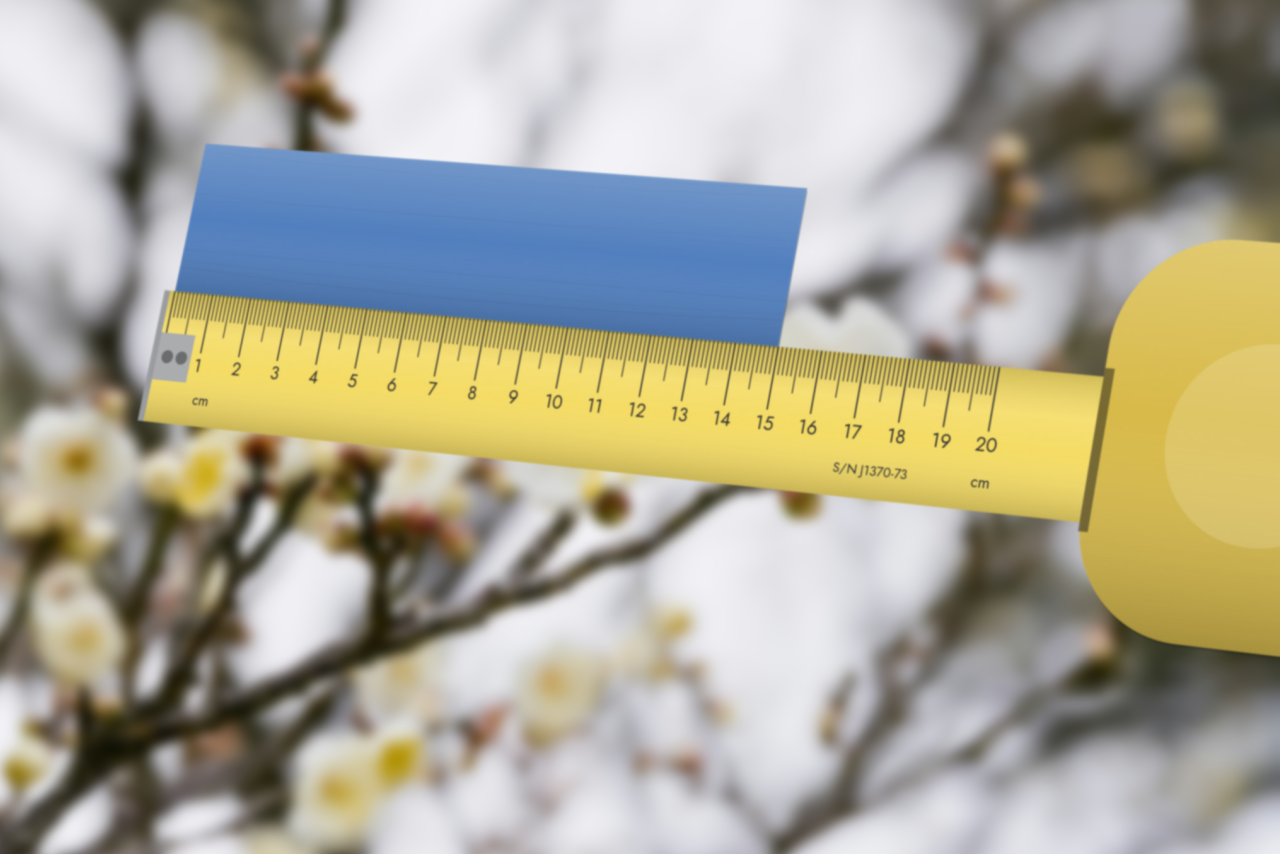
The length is 15 cm
